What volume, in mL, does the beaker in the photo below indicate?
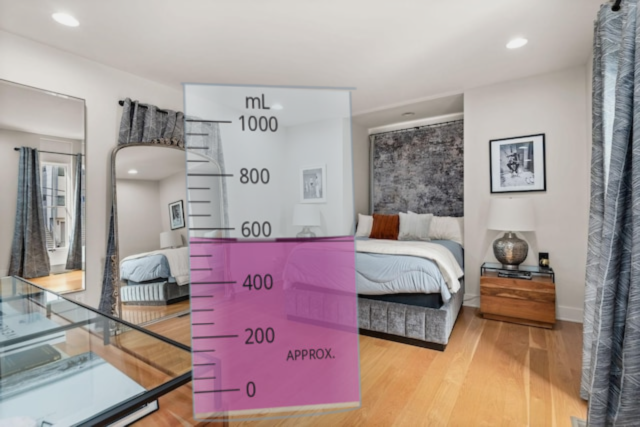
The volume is 550 mL
